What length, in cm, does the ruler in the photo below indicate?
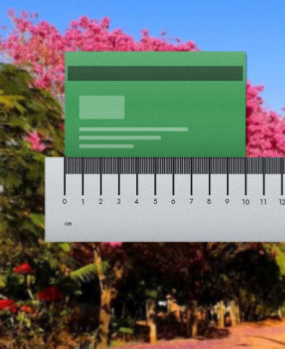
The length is 10 cm
